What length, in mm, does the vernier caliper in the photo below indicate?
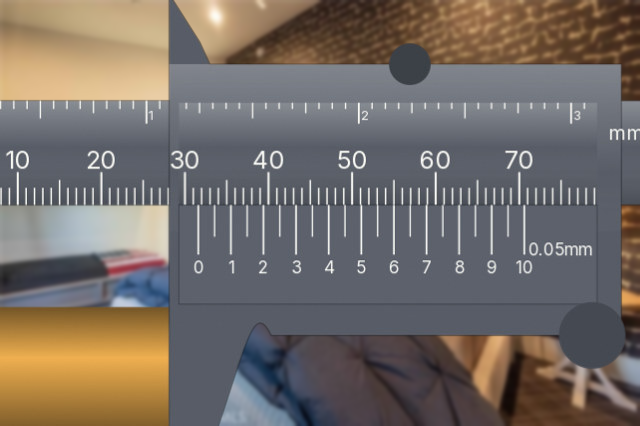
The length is 31.6 mm
